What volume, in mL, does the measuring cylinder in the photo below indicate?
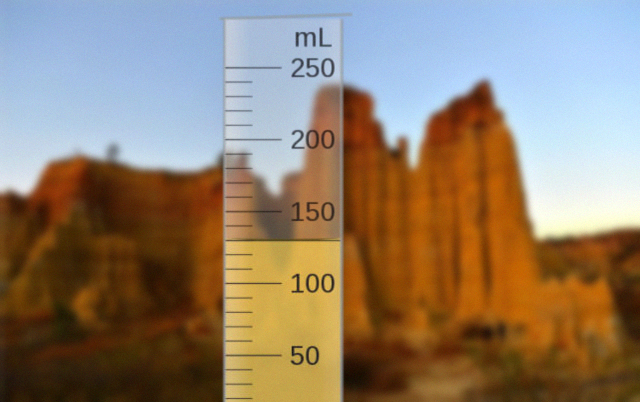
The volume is 130 mL
